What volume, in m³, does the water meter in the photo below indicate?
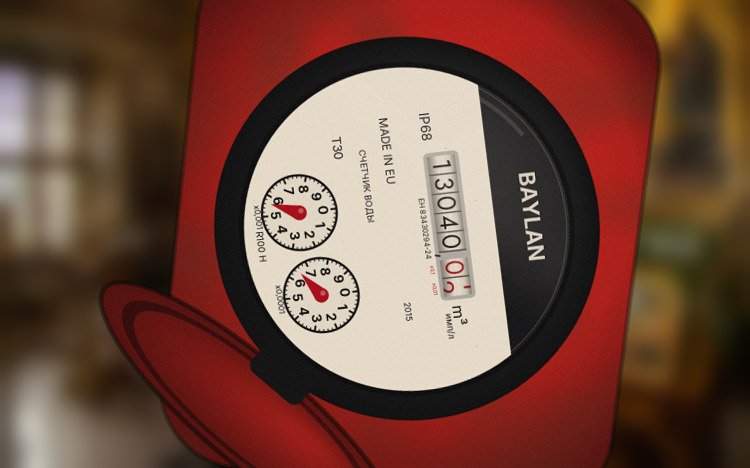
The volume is 13040.0156 m³
